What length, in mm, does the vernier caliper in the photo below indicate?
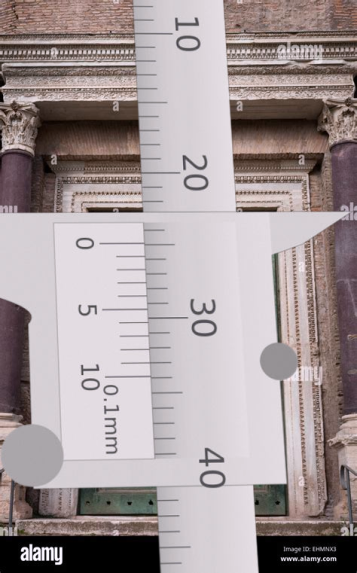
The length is 24.9 mm
